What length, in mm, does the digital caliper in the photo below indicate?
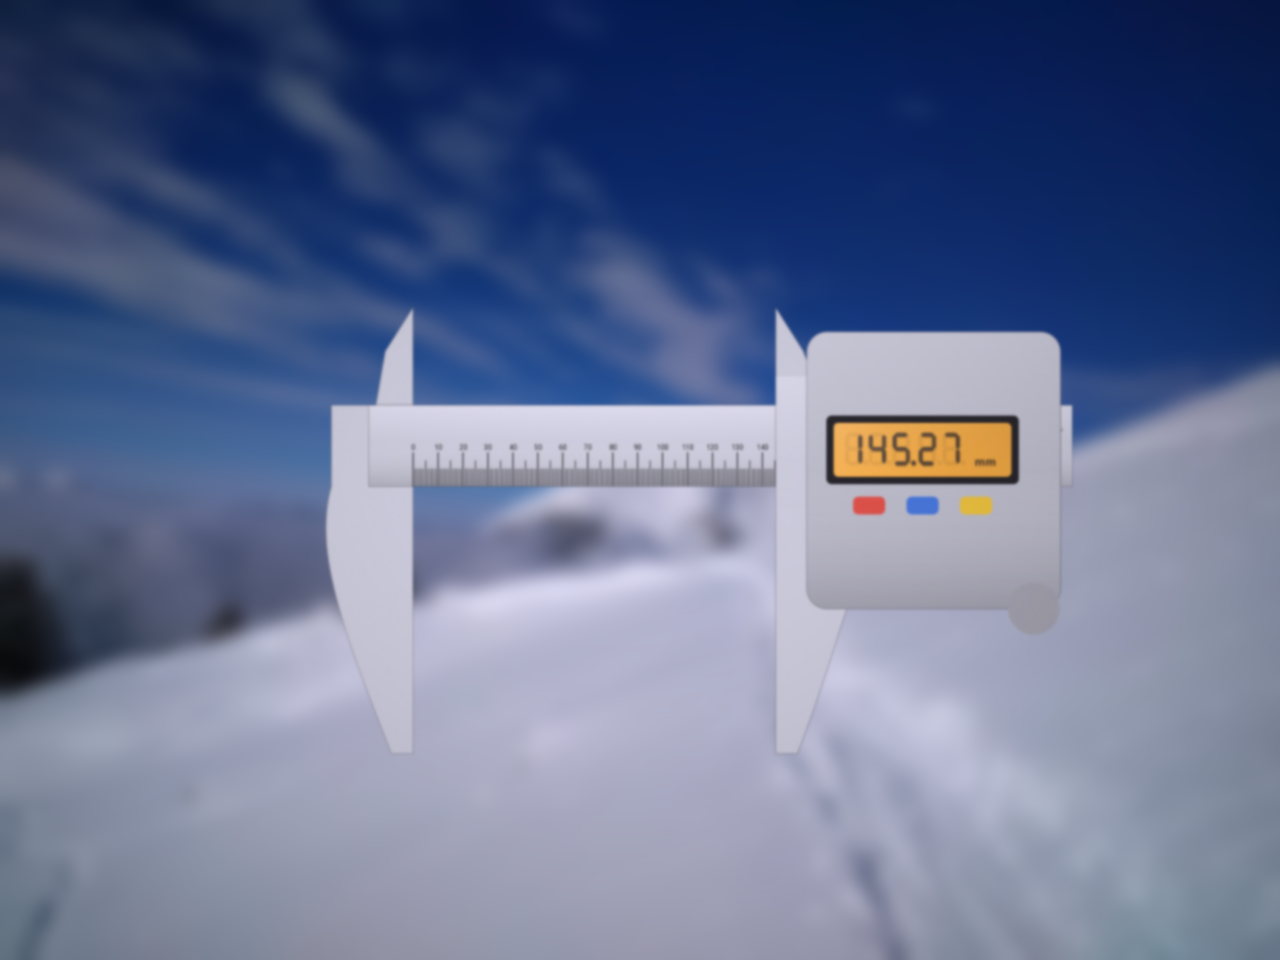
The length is 145.27 mm
